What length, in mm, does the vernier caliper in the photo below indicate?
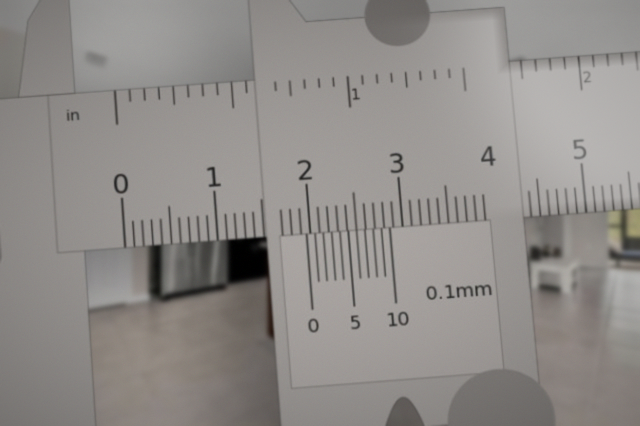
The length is 19.6 mm
